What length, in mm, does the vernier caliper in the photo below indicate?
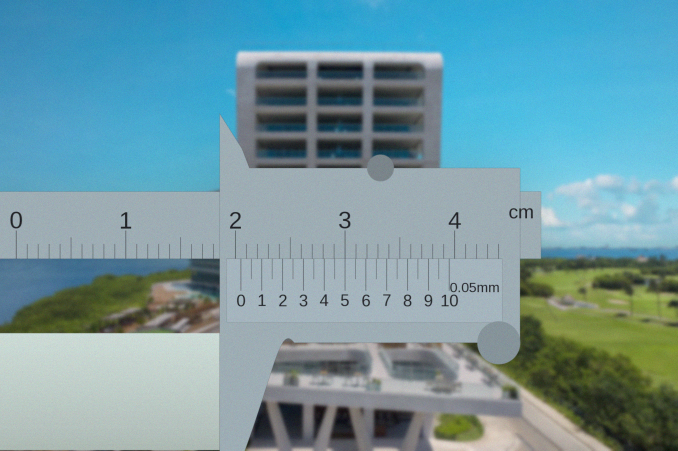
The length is 20.5 mm
